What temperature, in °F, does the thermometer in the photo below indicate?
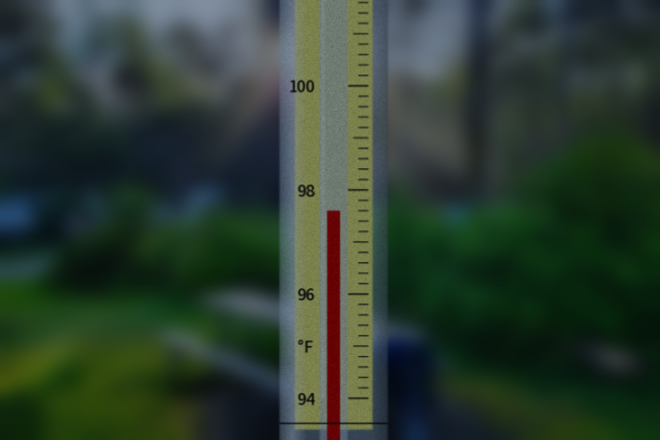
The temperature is 97.6 °F
